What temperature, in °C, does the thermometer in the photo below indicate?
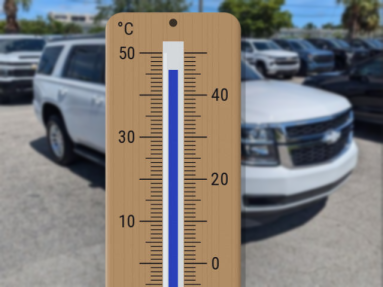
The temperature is 46 °C
